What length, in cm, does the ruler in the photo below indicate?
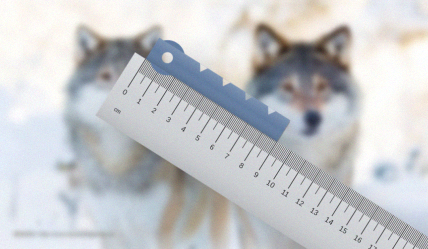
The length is 9 cm
